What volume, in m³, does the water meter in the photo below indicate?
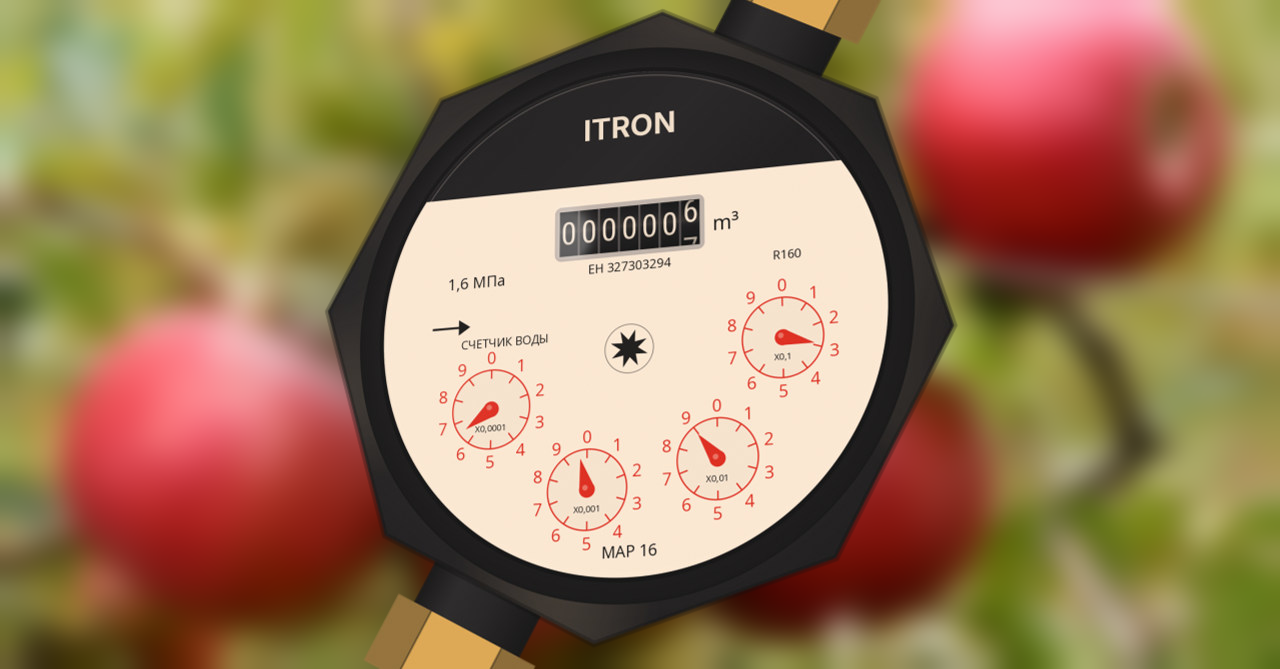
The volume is 6.2896 m³
